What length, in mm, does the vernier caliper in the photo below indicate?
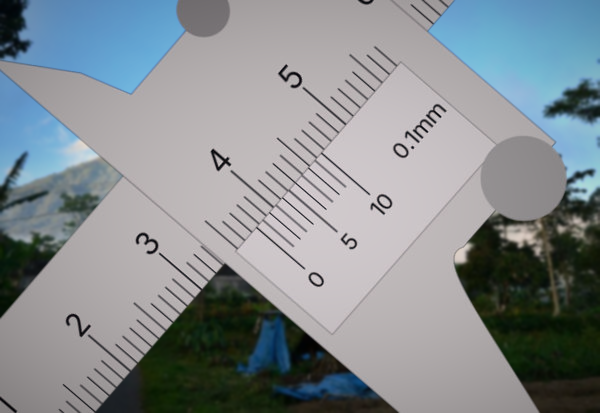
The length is 37.6 mm
